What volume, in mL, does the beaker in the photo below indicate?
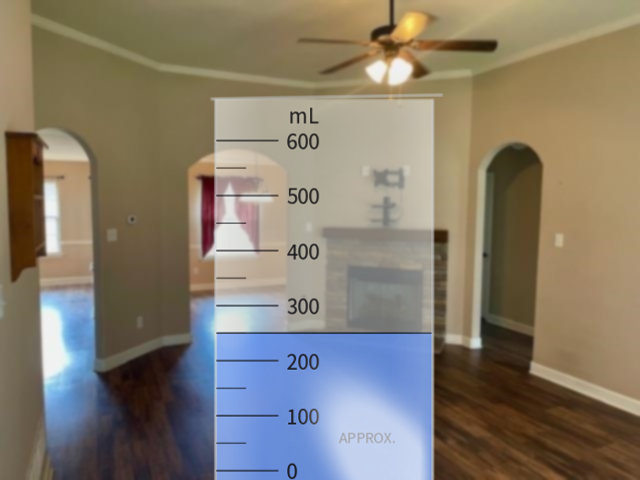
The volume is 250 mL
